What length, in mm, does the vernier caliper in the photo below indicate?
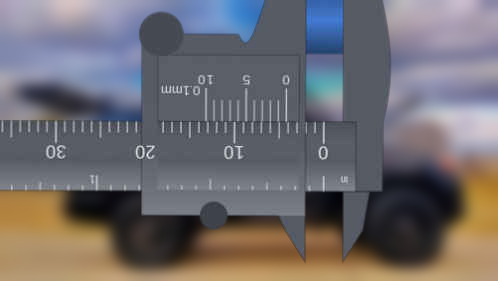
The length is 4.2 mm
